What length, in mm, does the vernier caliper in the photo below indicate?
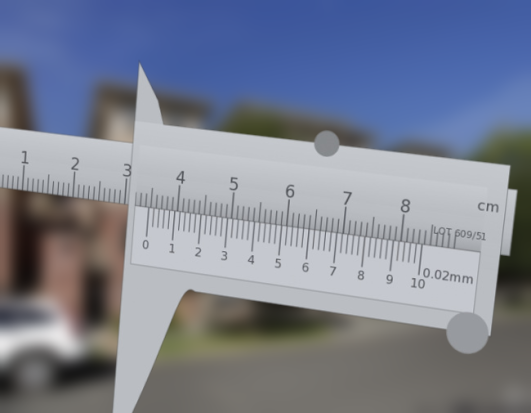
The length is 34.6 mm
